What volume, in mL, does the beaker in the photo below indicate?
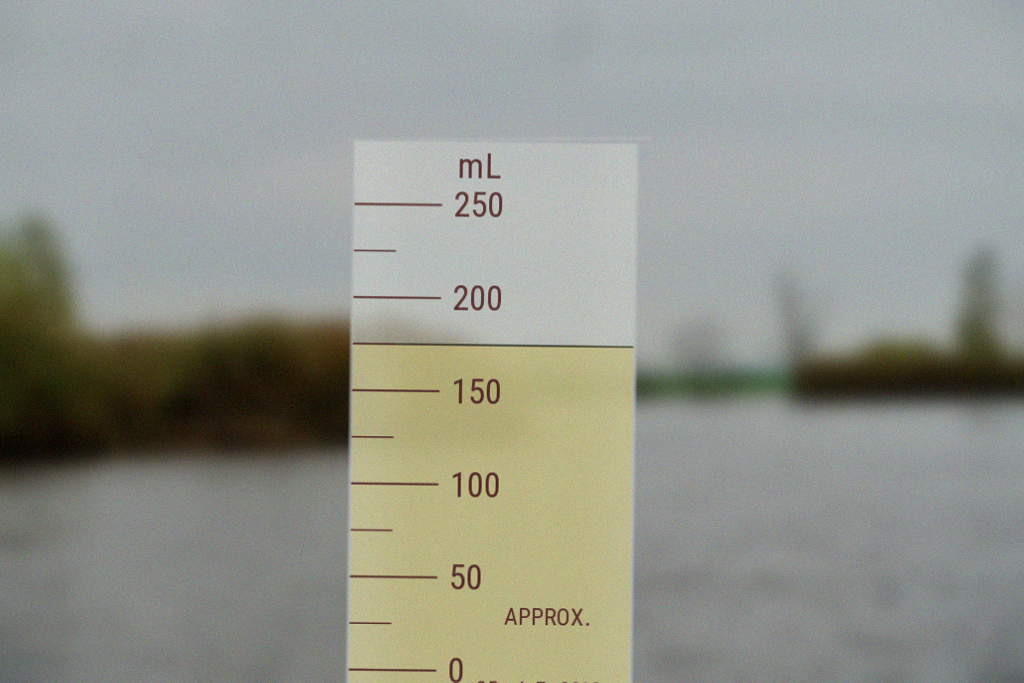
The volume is 175 mL
